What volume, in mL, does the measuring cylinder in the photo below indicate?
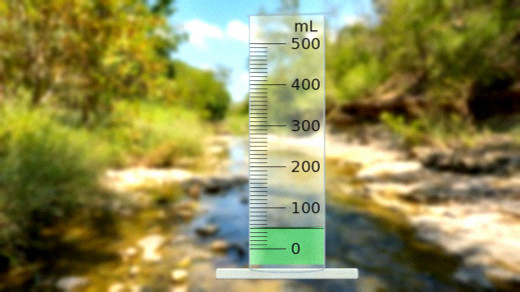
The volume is 50 mL
